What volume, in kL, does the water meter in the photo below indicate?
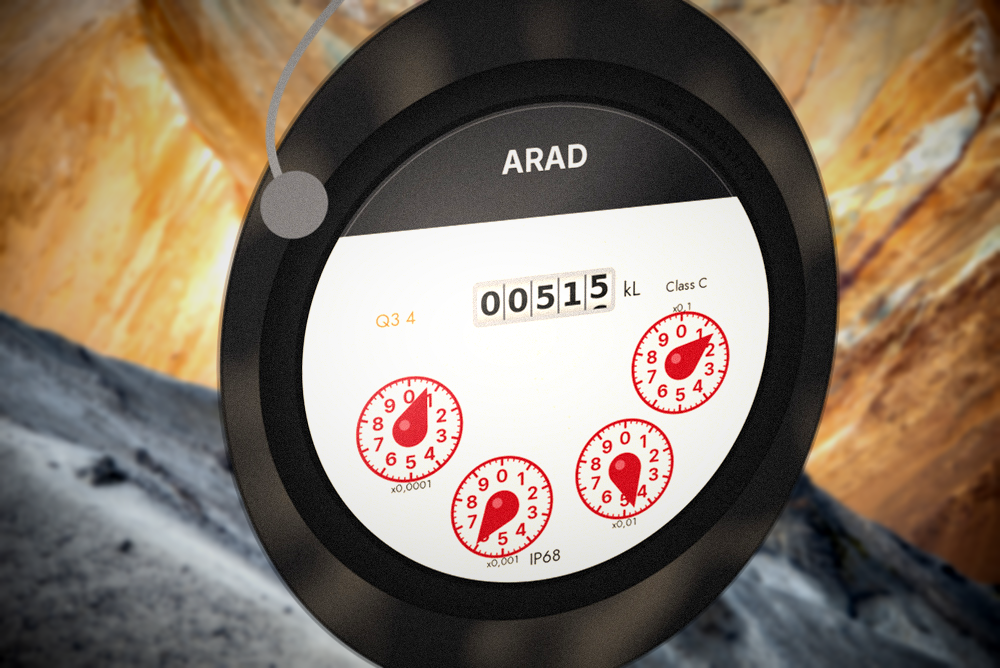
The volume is 515.1460 kL
